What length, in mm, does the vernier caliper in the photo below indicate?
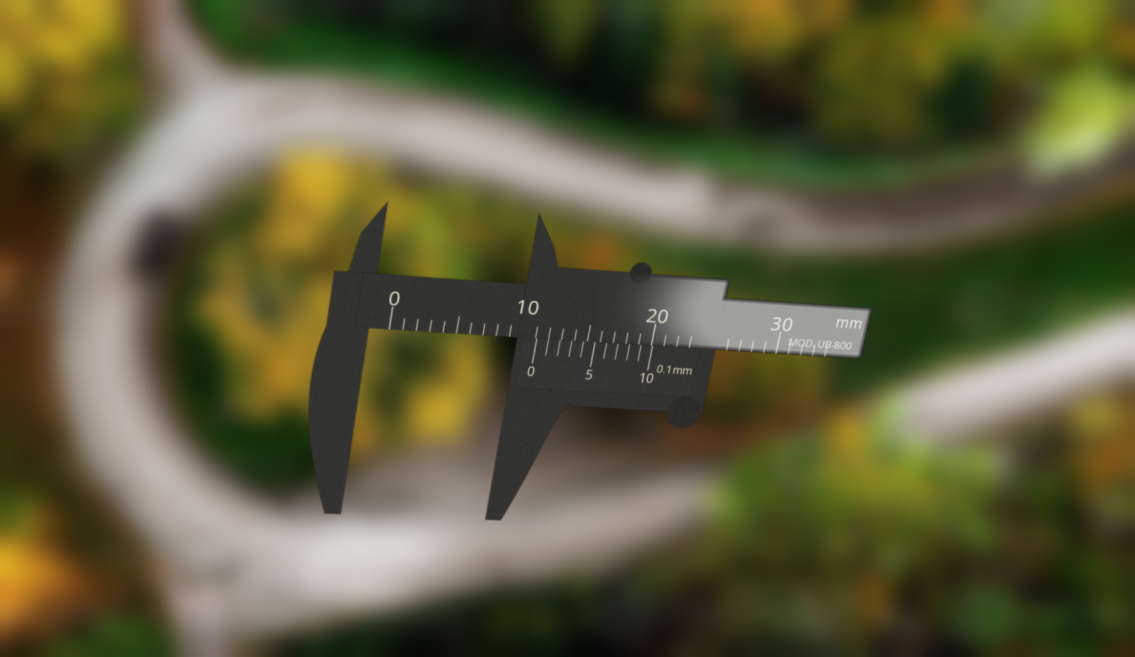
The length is 11.1 mm
